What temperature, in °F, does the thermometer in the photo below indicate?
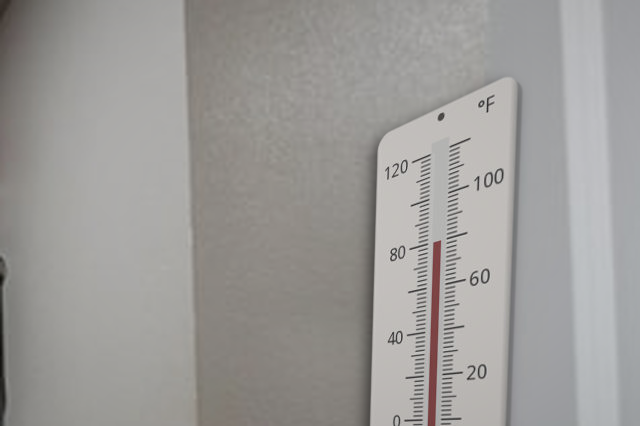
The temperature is 80 °F
